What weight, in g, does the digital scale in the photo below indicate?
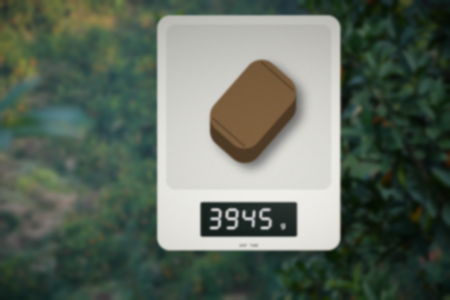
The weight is 3945 g
